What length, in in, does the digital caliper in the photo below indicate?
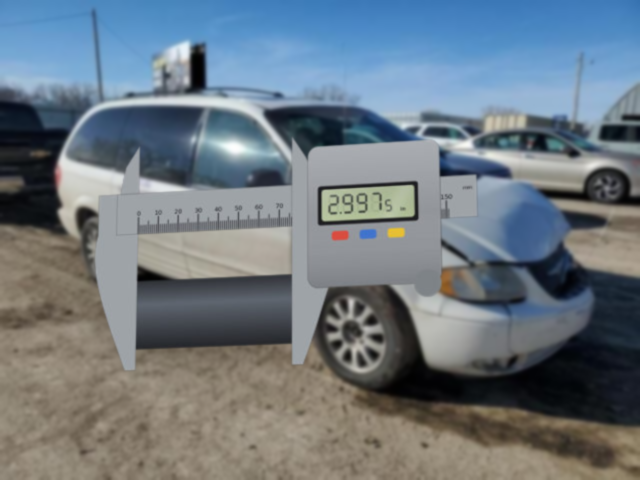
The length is 2.9975 in
